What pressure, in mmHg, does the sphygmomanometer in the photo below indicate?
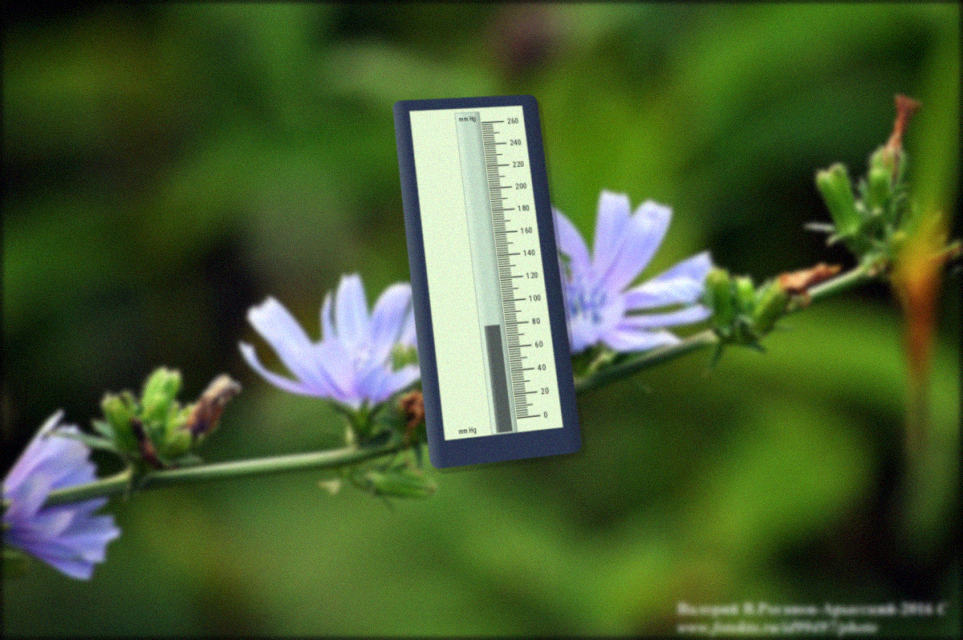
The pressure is 80 mmHg
